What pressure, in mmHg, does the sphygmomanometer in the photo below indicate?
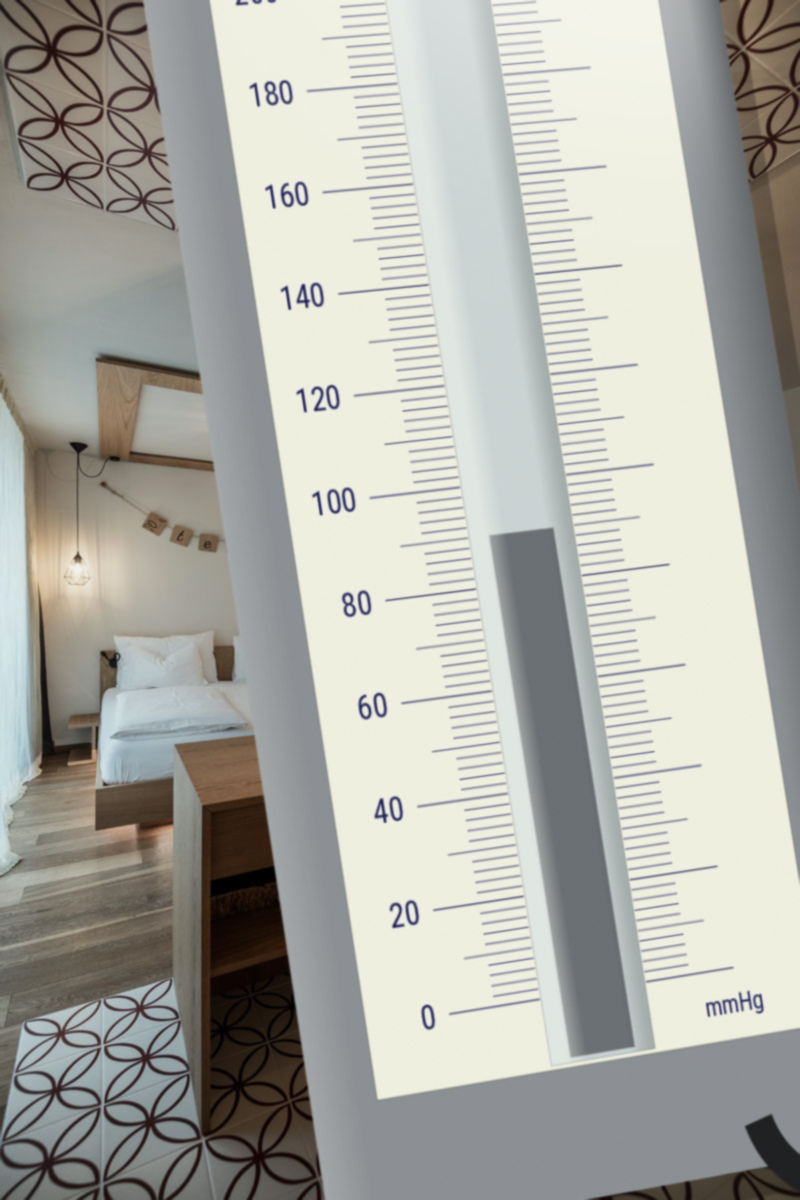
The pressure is 90 mmHg
